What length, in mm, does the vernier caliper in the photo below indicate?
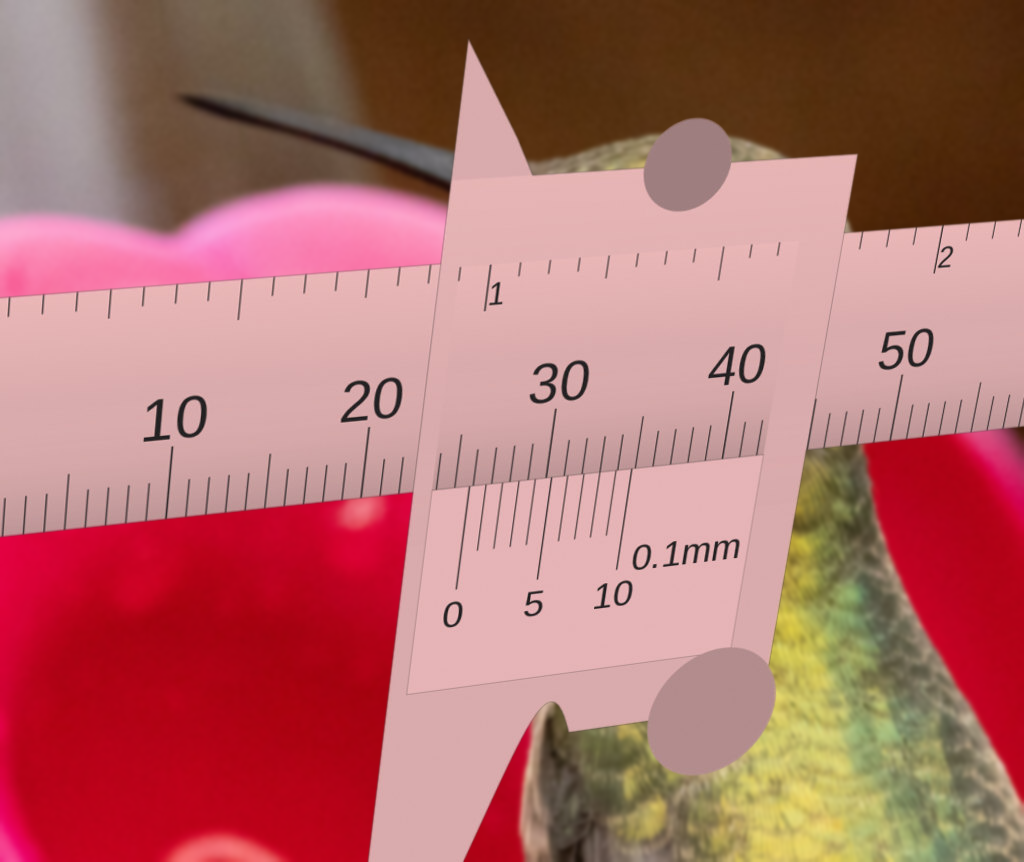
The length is 25.8 mm
